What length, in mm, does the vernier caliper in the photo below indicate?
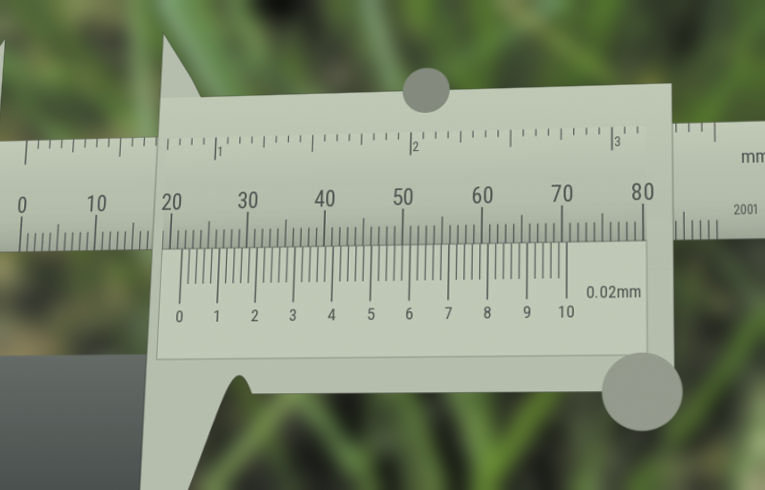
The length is 21.6 mm
